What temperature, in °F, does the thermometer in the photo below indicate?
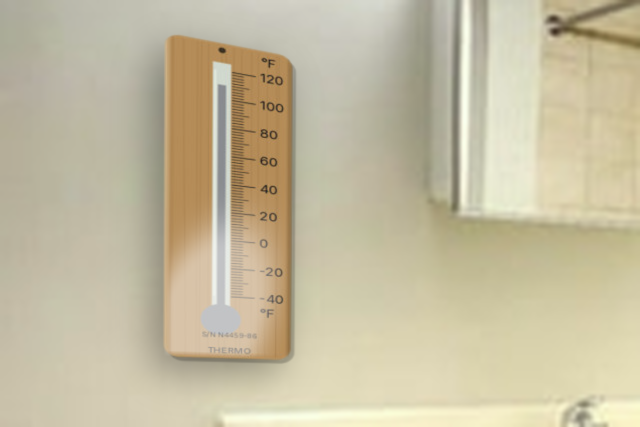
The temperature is 110 °F
